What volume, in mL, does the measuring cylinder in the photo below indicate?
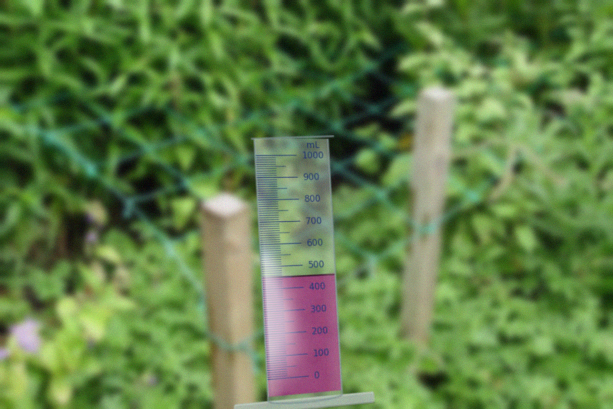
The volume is 450 mL
